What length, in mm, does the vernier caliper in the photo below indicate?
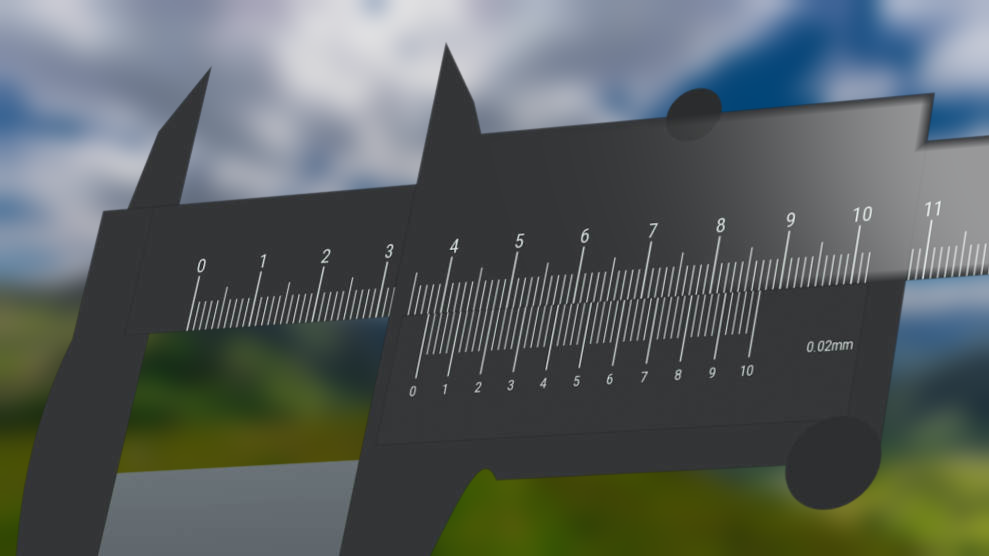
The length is 38.2 mm
